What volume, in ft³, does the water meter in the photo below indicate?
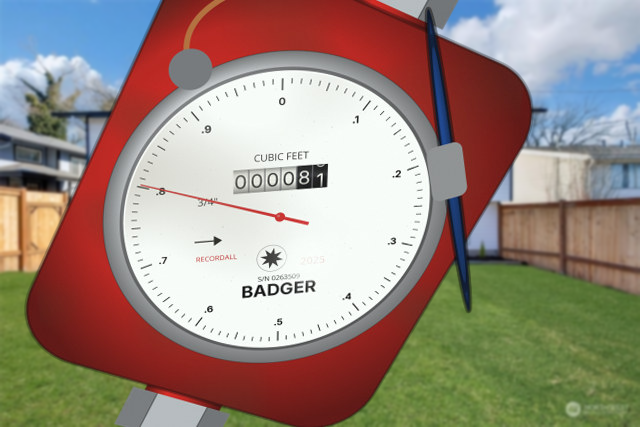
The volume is 80.80 ft³
